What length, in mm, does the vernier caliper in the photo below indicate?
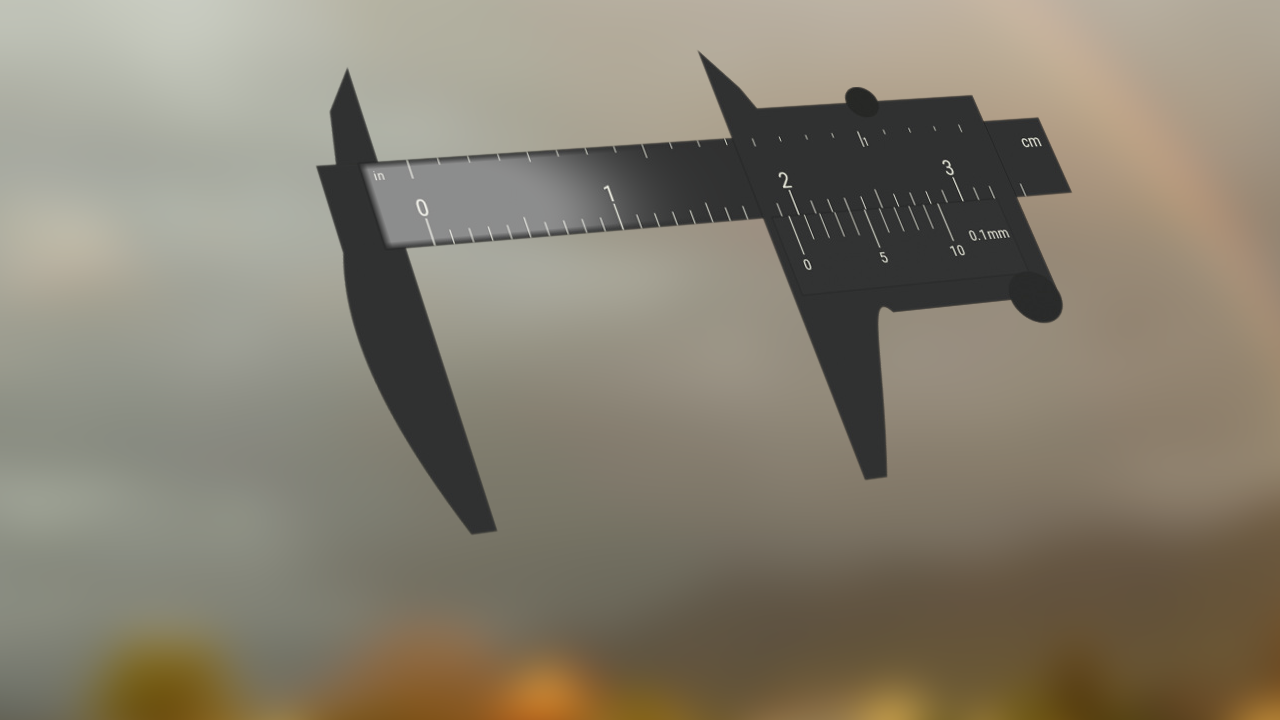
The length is 19.4 mm
